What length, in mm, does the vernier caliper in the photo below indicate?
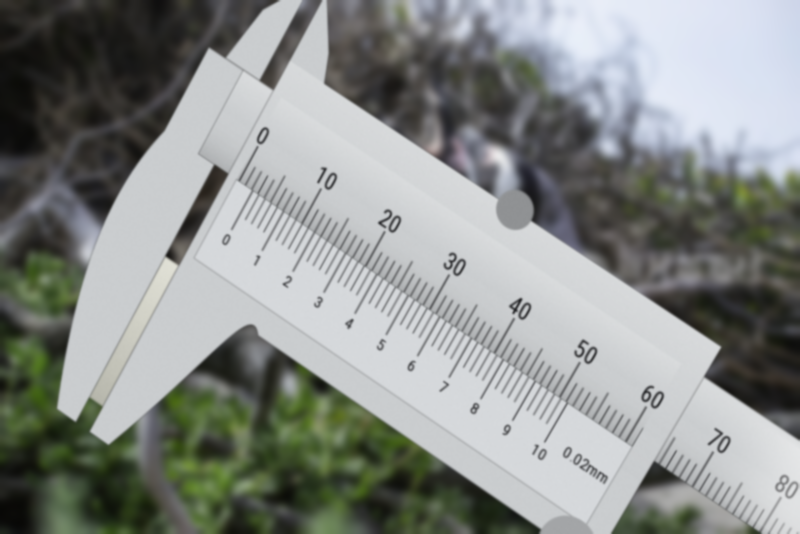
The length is 2.2 mm
